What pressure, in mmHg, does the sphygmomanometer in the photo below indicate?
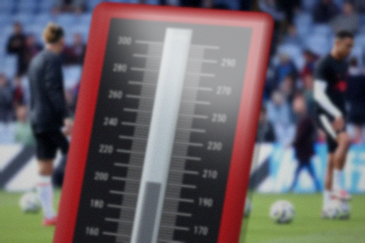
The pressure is 200 mmHg
